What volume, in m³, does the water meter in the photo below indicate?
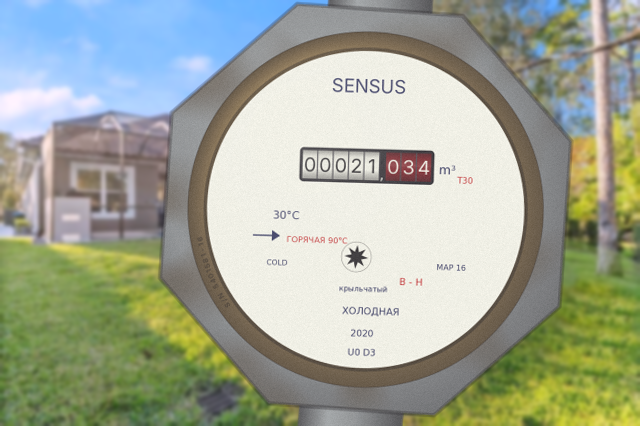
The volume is 21.034 m³
